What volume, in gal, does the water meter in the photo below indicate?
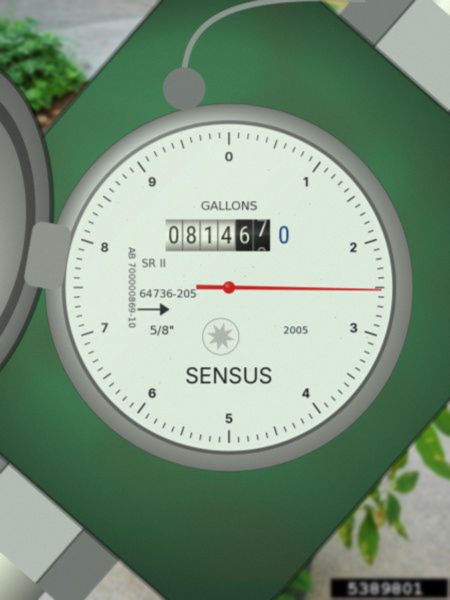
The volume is 814672.5 gal
